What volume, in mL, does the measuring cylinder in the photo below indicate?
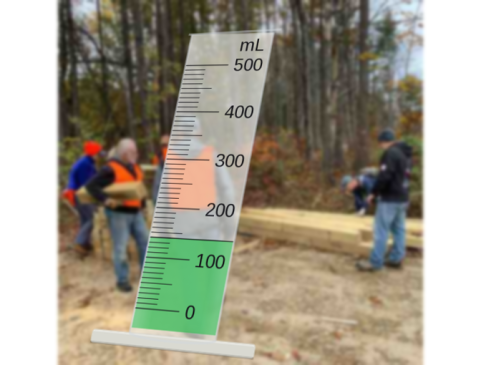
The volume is 140 mL
